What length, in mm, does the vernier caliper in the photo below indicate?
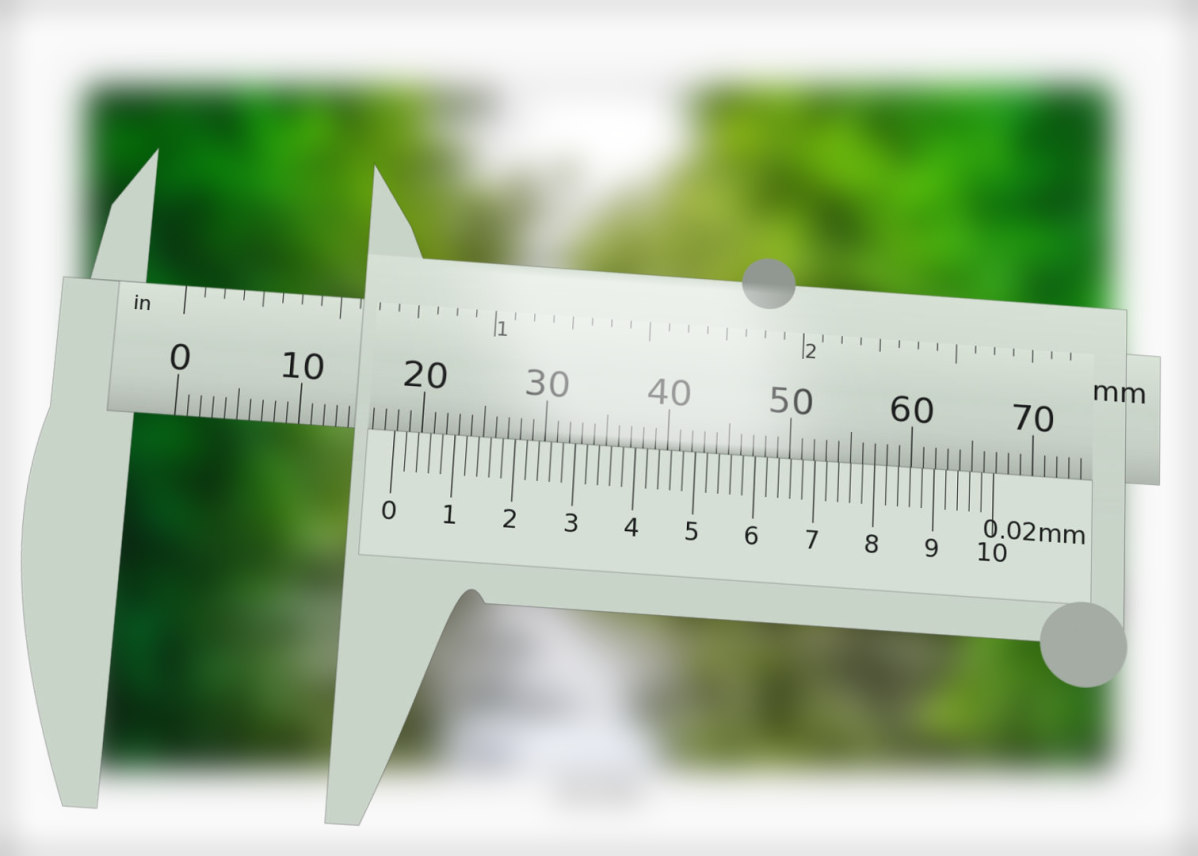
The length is 17.8 mm
